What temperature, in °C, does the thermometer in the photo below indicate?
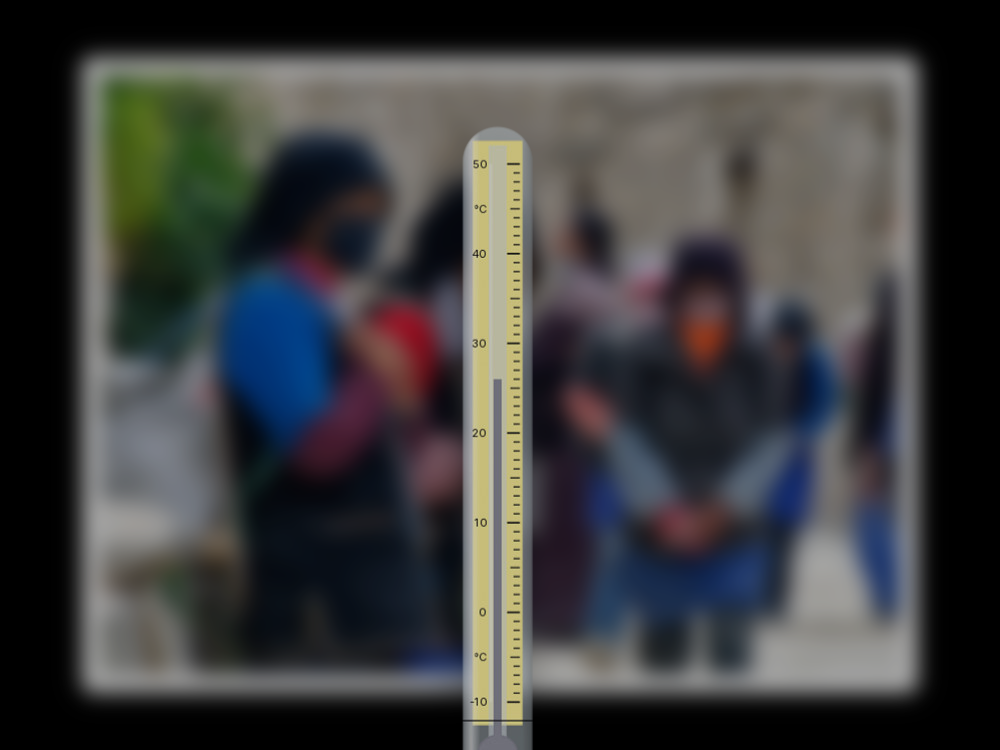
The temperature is 26 °C
